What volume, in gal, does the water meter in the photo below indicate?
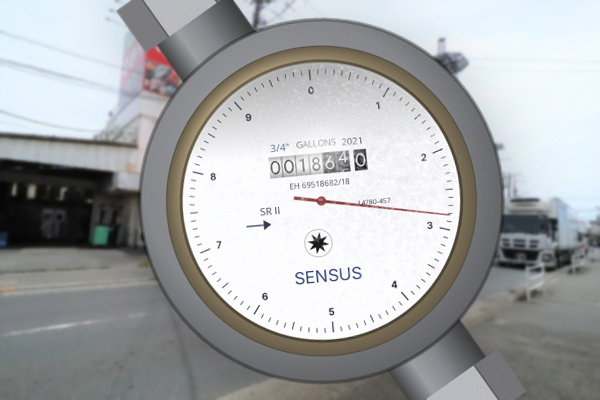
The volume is 18642.8 gal
